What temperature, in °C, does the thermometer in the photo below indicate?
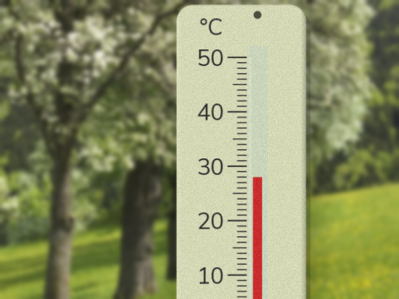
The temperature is 28 °C
